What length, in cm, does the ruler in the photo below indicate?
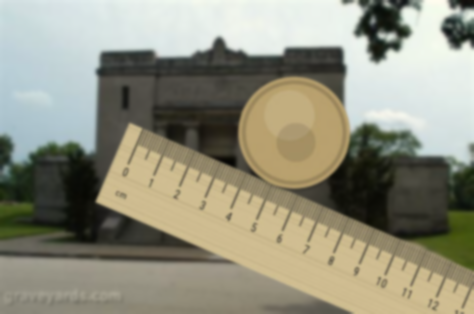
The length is 4 cm
